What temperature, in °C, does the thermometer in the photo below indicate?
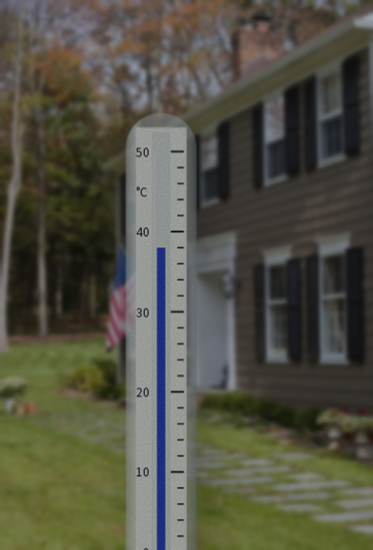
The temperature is 38 °C
